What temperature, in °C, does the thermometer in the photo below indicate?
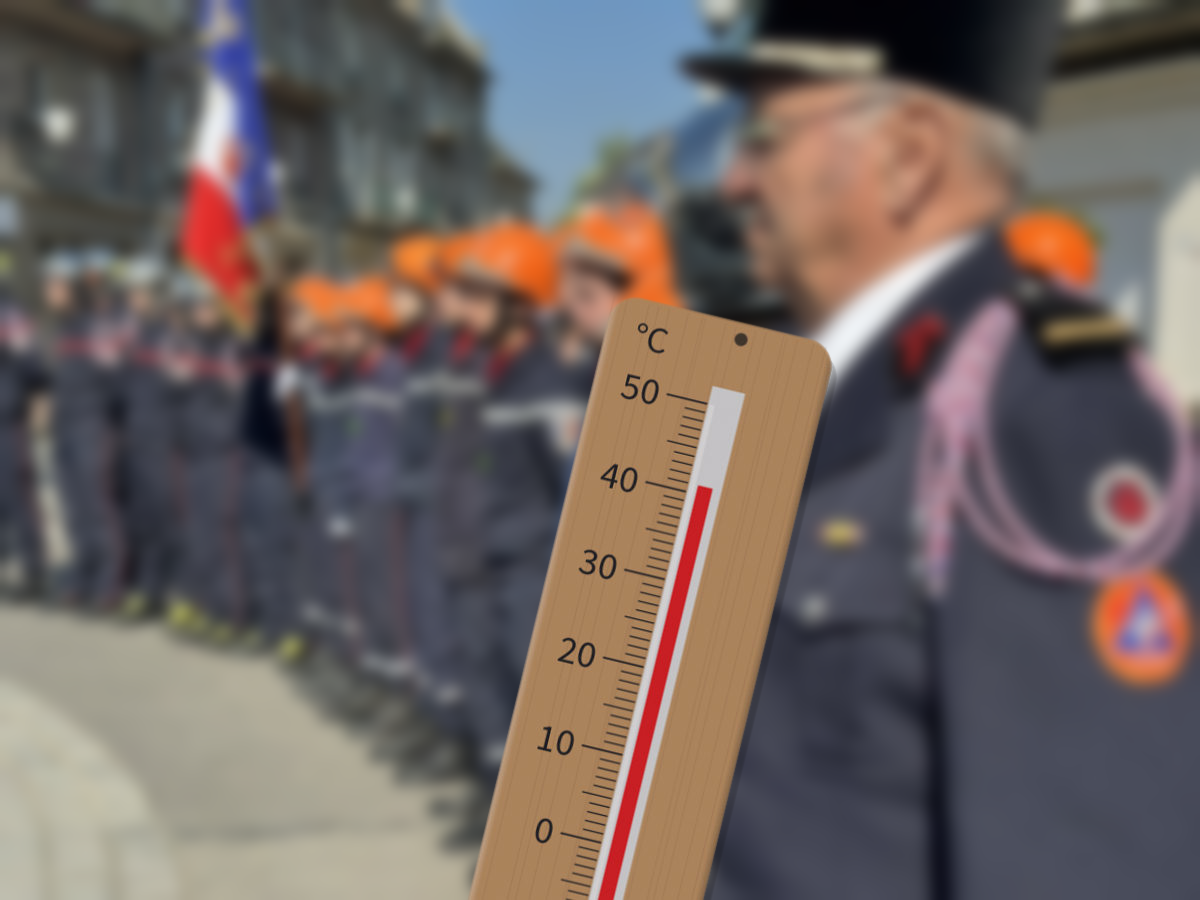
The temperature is 41 °C
